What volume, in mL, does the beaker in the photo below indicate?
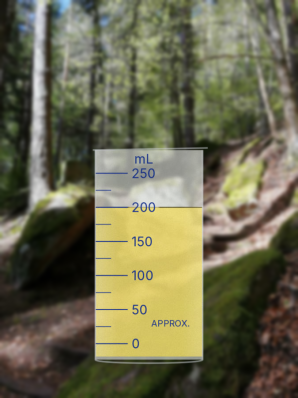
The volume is 200 mL
